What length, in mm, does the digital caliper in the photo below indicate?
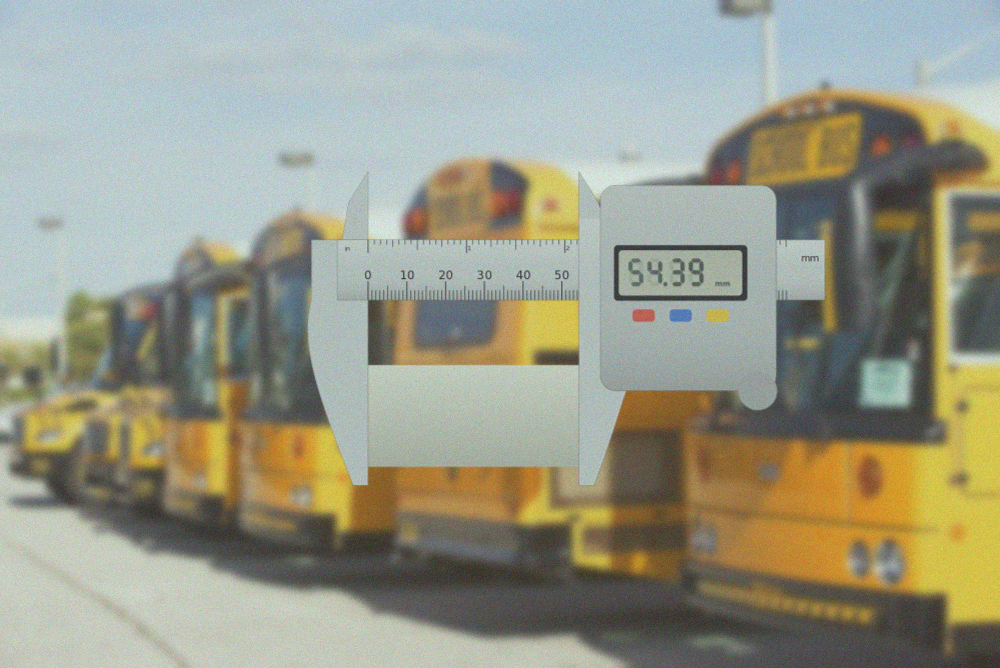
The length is 54.39 mm
